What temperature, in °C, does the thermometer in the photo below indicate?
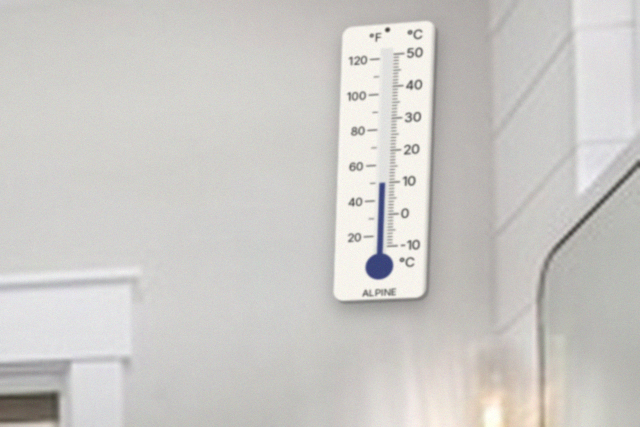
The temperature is 10 °C
